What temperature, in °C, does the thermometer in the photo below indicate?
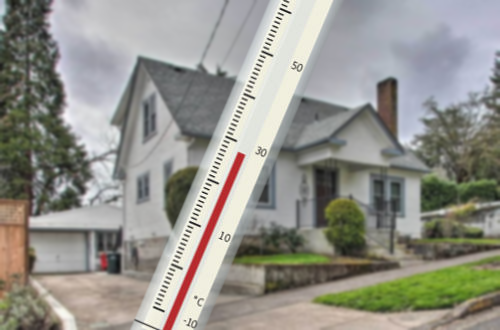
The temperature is 28 °C
